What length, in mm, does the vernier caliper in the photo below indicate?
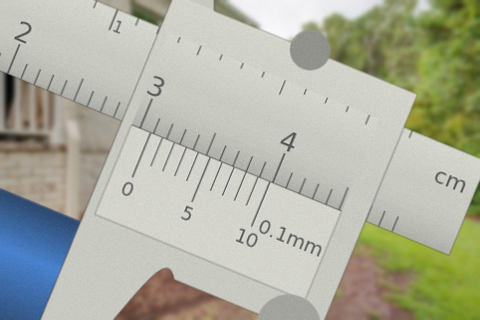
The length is 30.8 mm
